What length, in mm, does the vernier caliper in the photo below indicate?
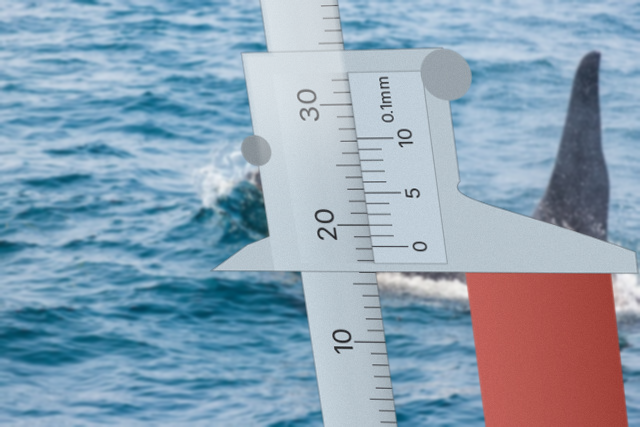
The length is 18.2 mm
